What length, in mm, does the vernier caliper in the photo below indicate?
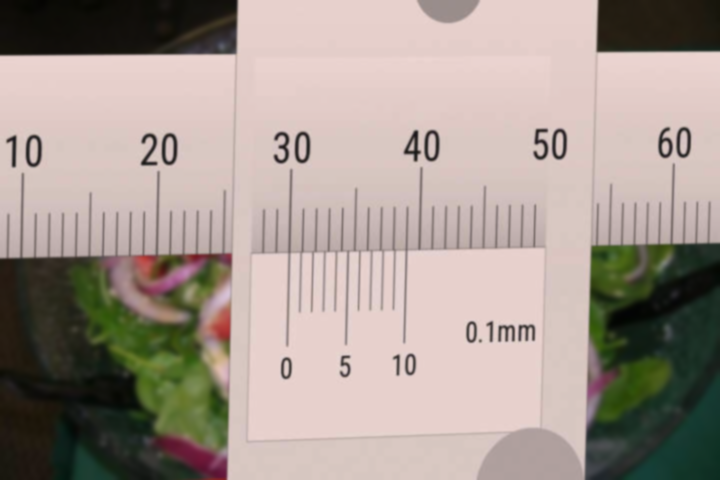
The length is 30.0 mm
